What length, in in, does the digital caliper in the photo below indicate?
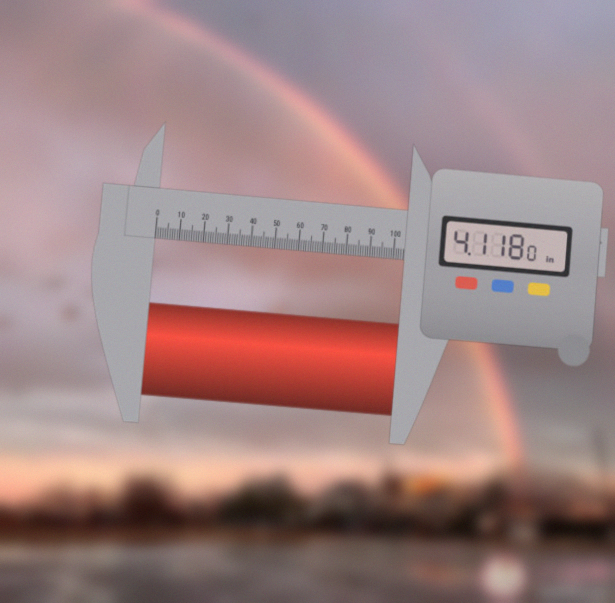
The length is 4.1180 in
